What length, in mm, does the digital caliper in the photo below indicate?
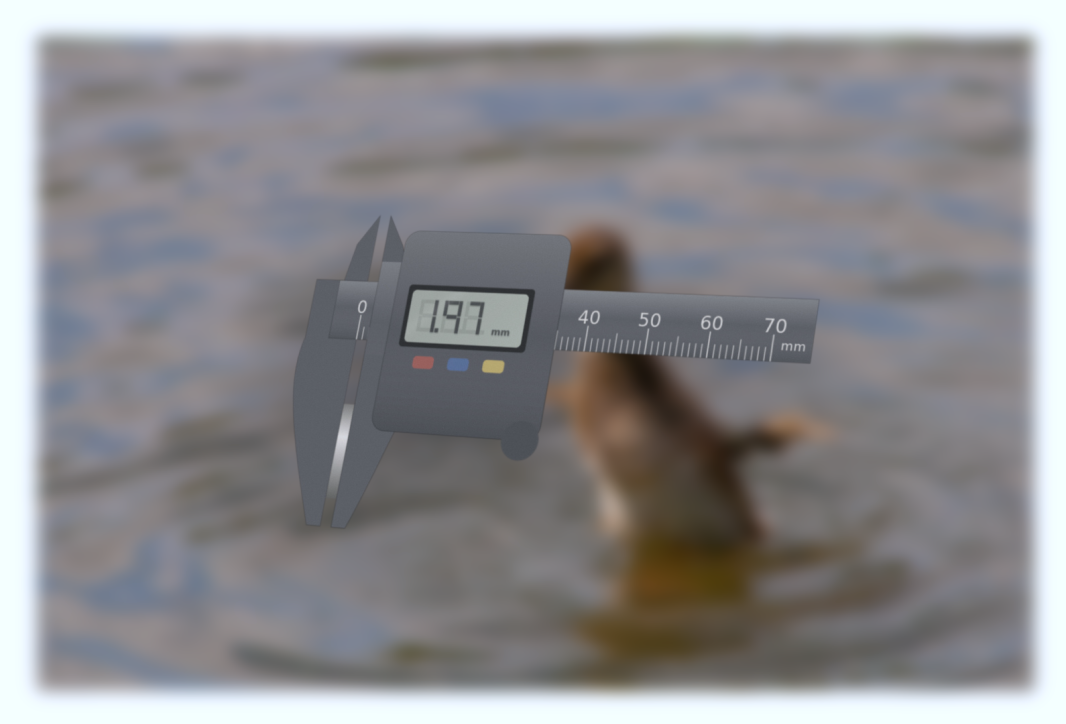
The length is 1.97 mm
